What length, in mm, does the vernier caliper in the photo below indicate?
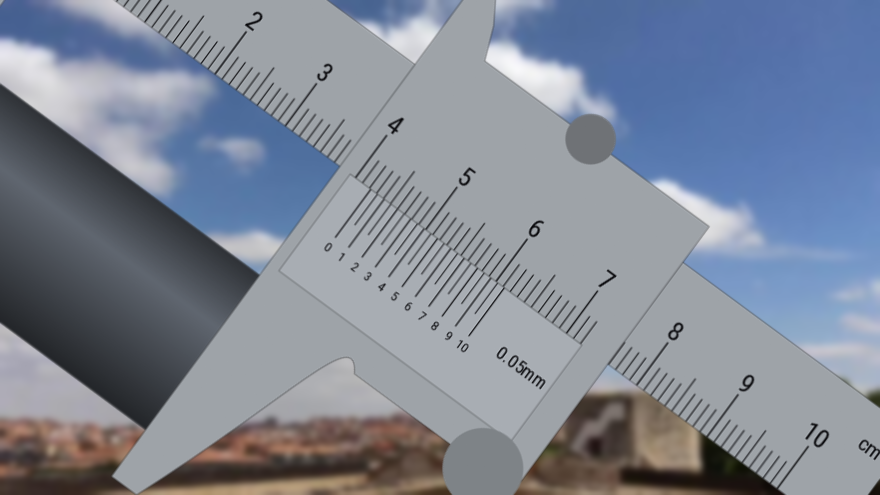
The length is 42.2 mm
